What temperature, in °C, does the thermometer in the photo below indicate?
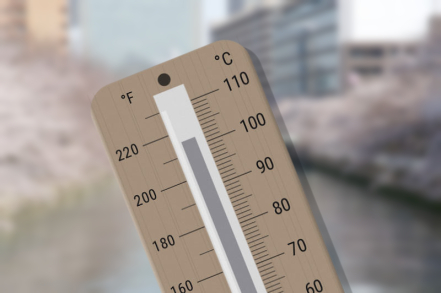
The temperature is 102 °C
